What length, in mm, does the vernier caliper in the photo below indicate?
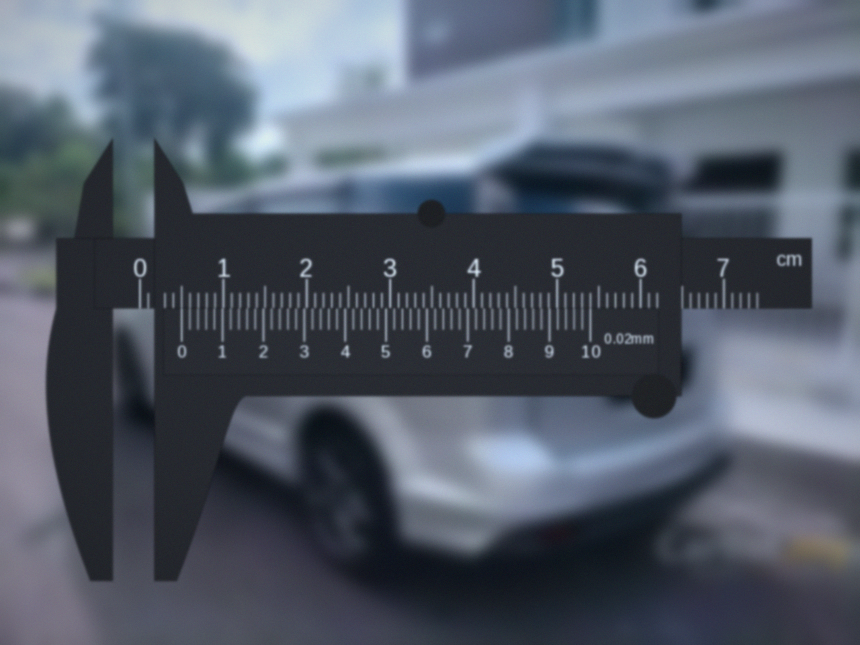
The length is 5.0 mm
